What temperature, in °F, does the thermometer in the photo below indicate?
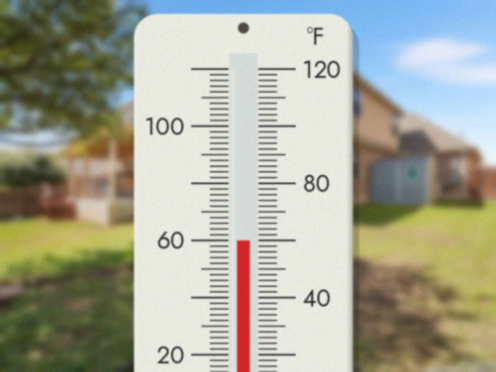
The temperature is 60 °F
